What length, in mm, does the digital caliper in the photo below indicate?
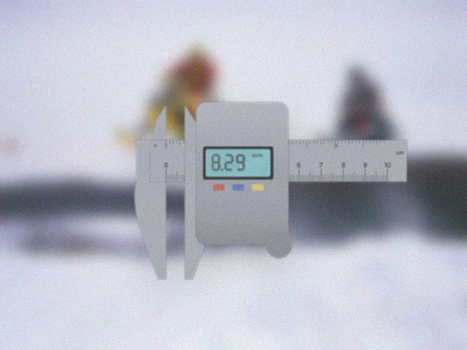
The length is 8.29 mm
